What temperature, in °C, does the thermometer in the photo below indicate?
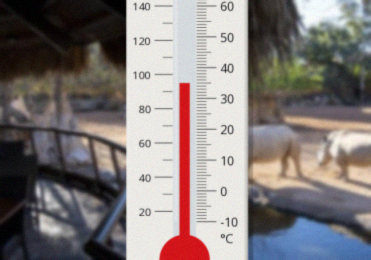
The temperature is 35 °C
